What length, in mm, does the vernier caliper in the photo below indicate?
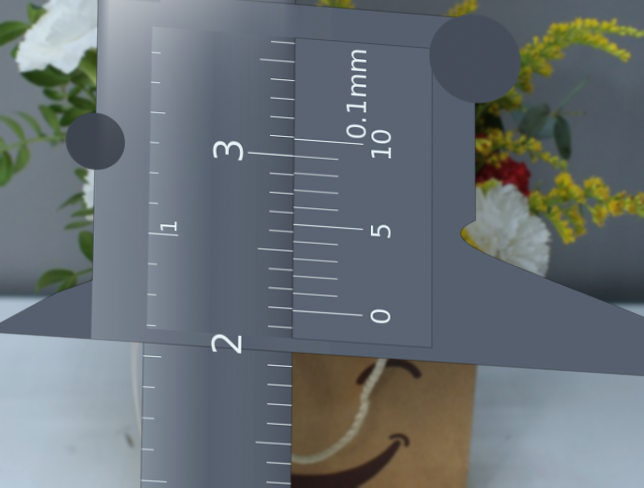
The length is 21.9 mm
